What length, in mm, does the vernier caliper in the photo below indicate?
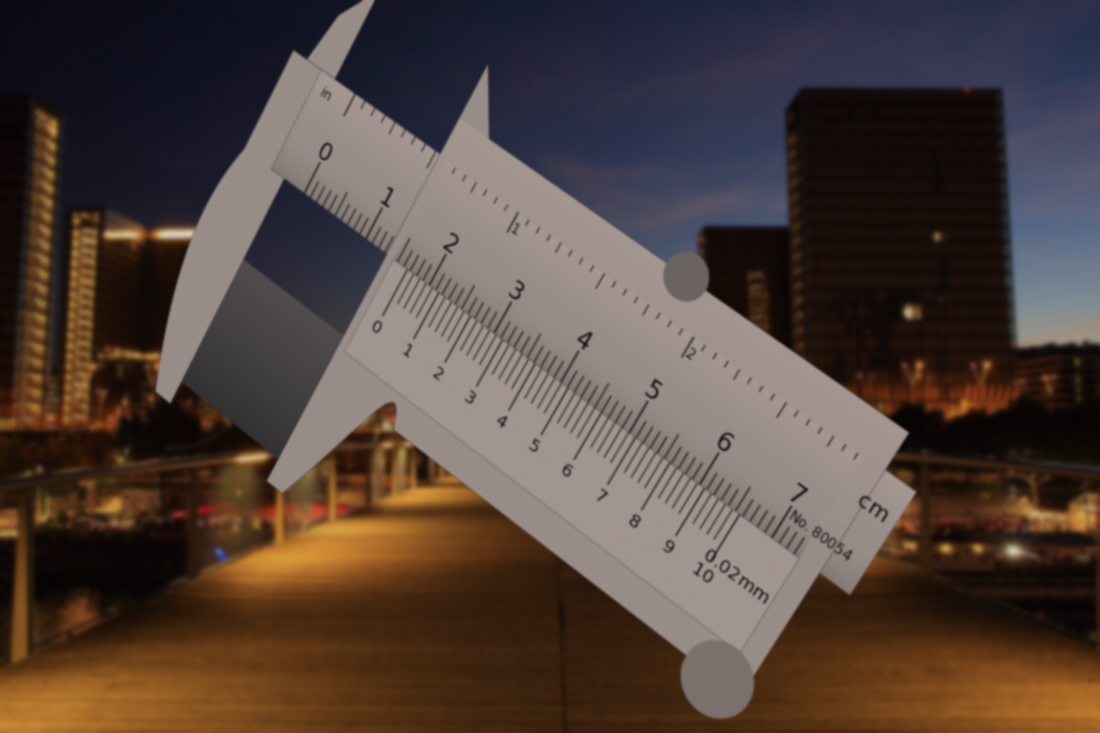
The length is 16.6 mm
